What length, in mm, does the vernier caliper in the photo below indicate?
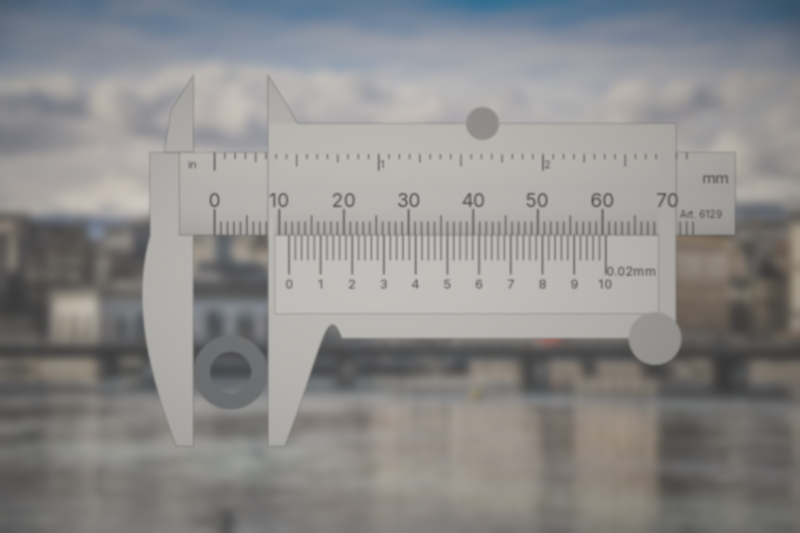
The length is 11.5 mm
